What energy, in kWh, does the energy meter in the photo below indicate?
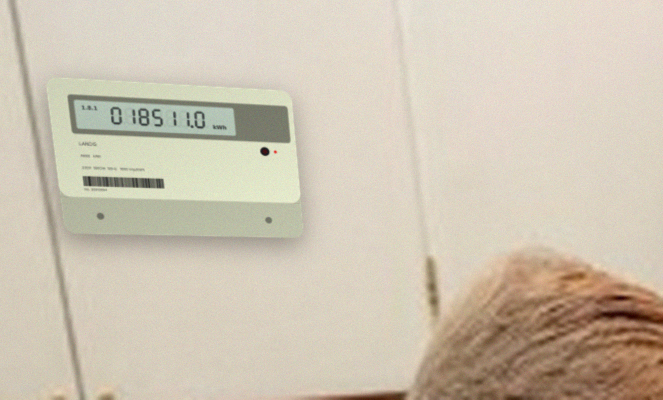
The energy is 18511.0 kWh
